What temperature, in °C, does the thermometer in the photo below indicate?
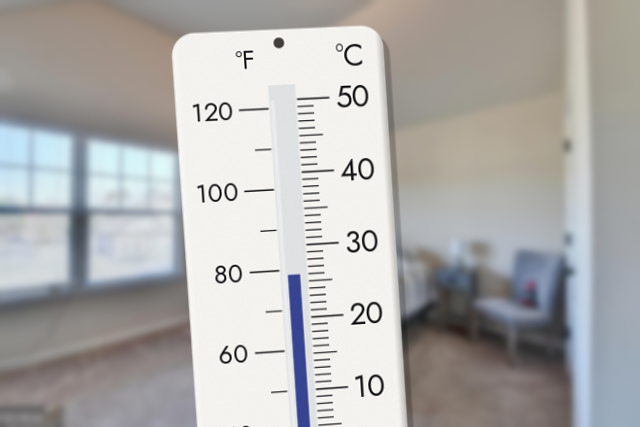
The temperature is 26 °C
